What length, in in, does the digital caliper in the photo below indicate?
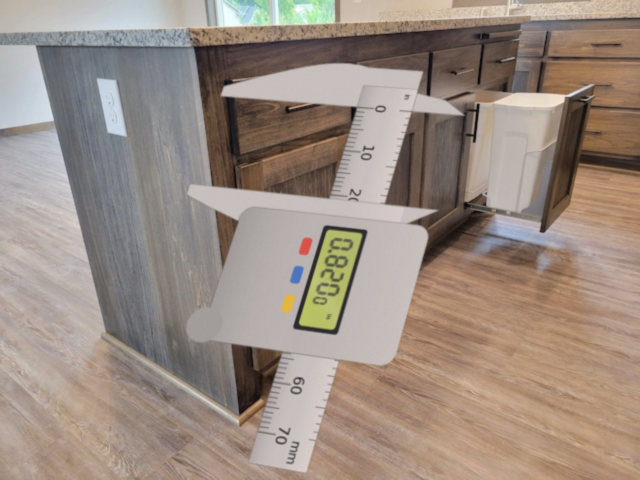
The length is 0.8200 in
